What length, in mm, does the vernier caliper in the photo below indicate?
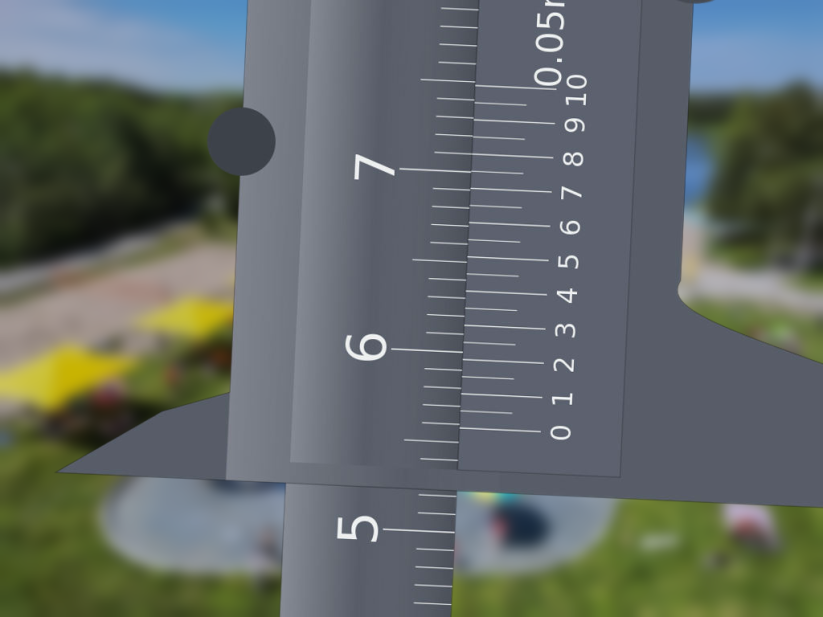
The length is 55.8 mm
